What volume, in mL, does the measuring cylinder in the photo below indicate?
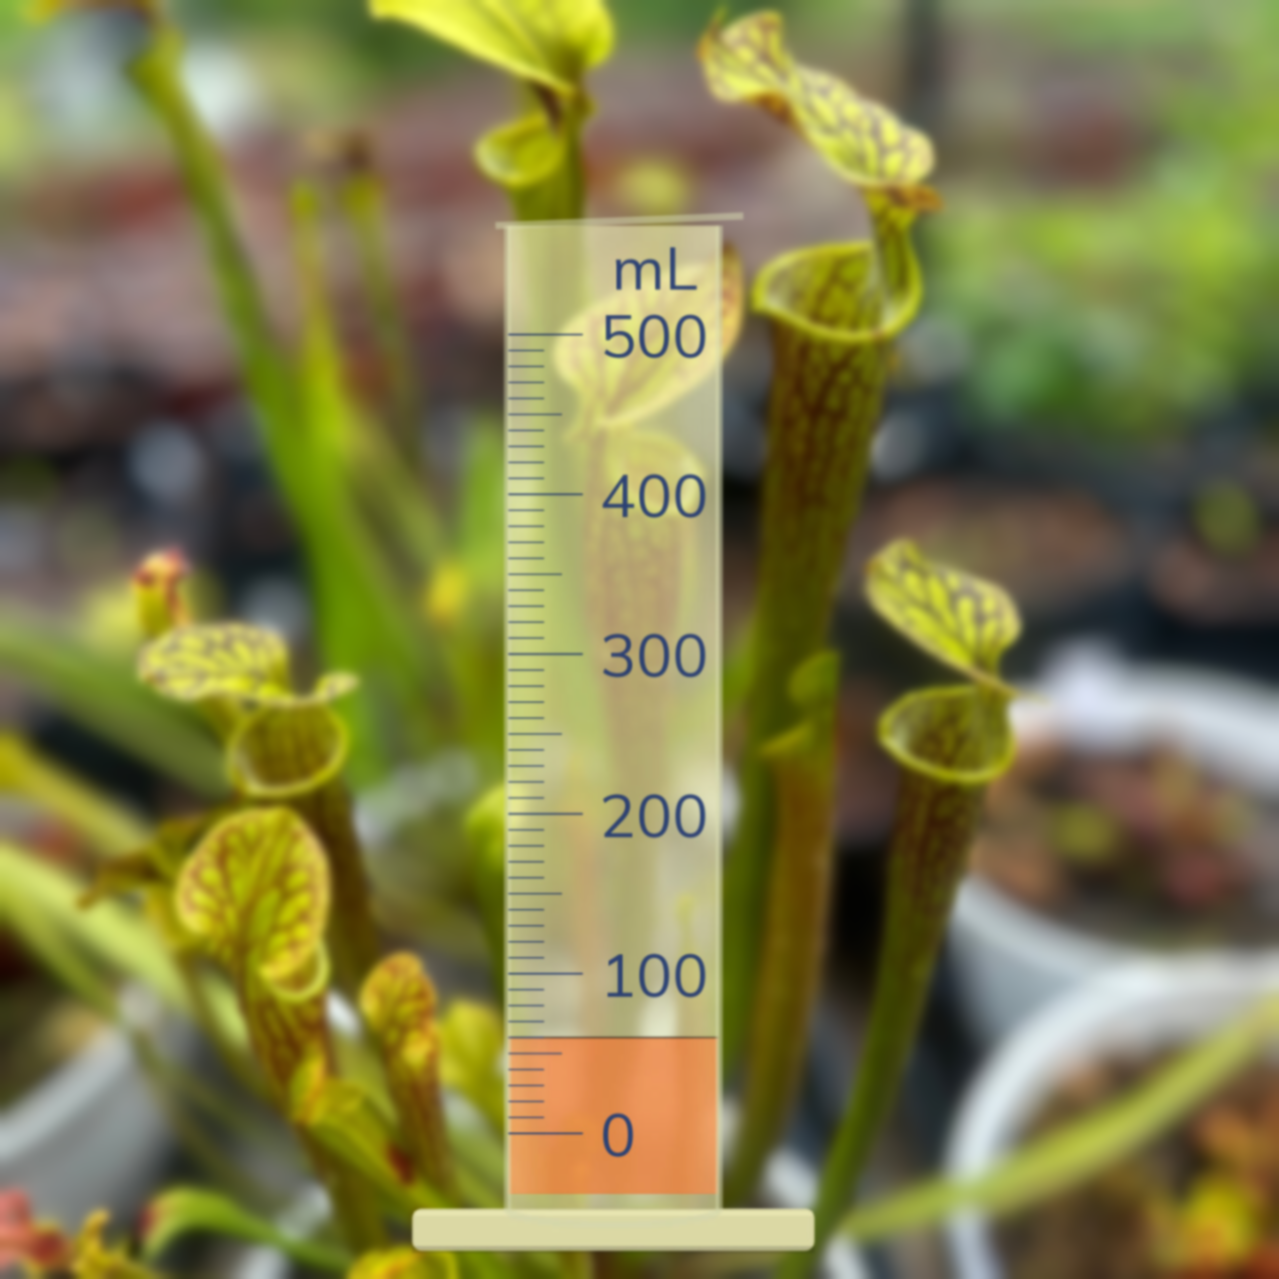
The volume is 60 mL
